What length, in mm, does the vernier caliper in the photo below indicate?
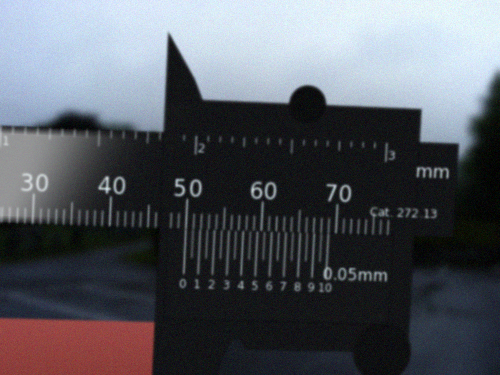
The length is 50.0 mm
